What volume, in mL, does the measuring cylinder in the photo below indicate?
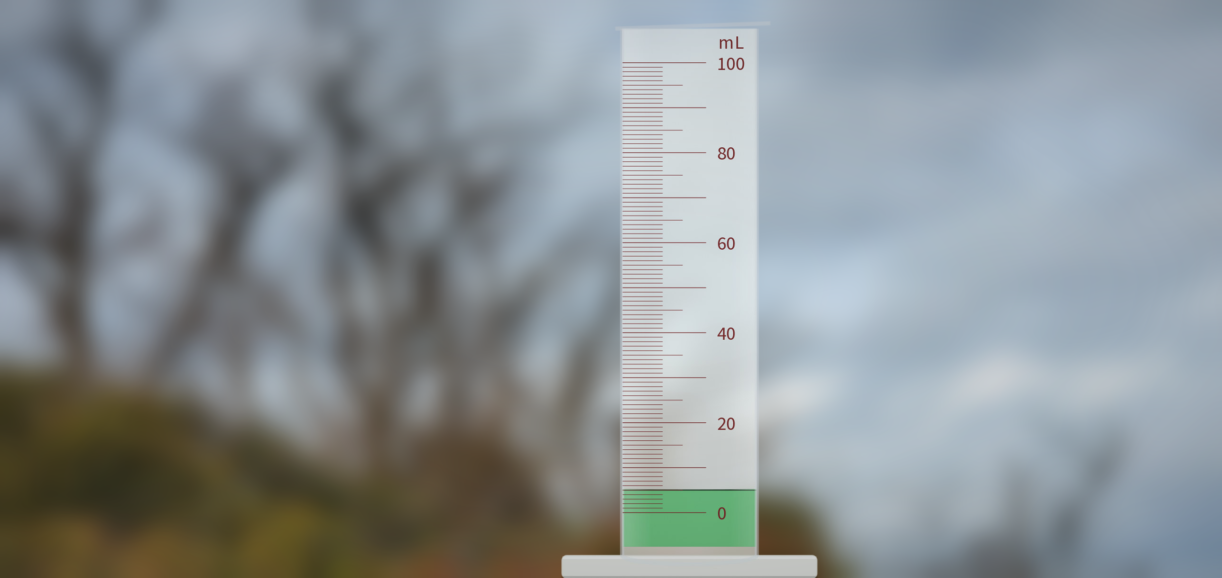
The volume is 5 mL
